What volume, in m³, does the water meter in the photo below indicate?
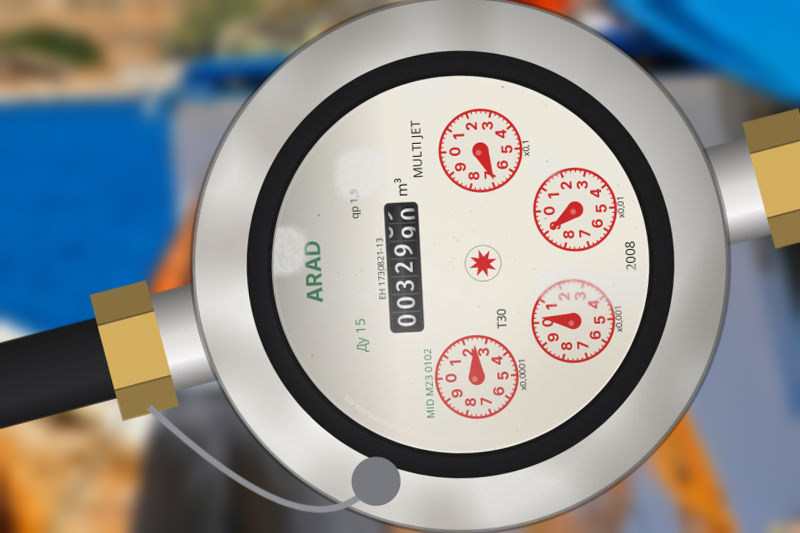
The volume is 32989.6902 m³
